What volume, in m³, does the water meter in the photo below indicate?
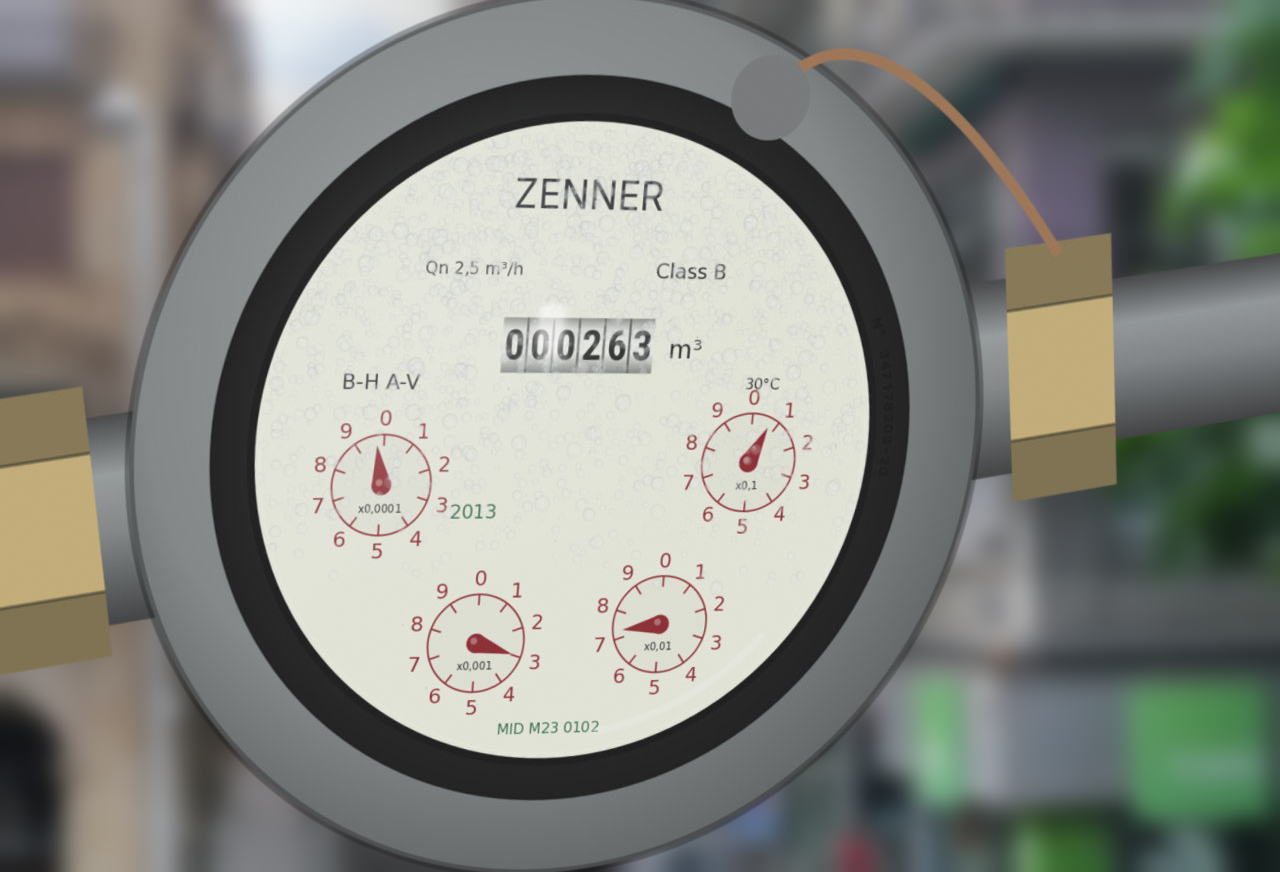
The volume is 263.0729 m³
